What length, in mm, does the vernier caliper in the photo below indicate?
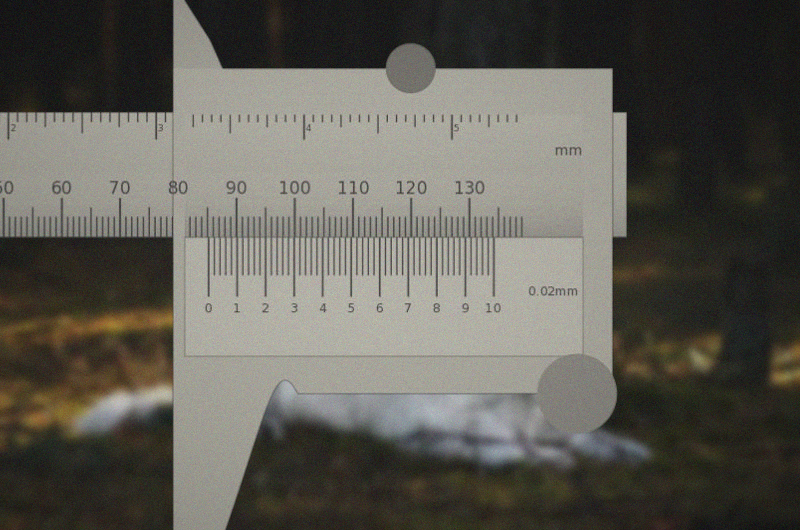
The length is 85.2 mm
